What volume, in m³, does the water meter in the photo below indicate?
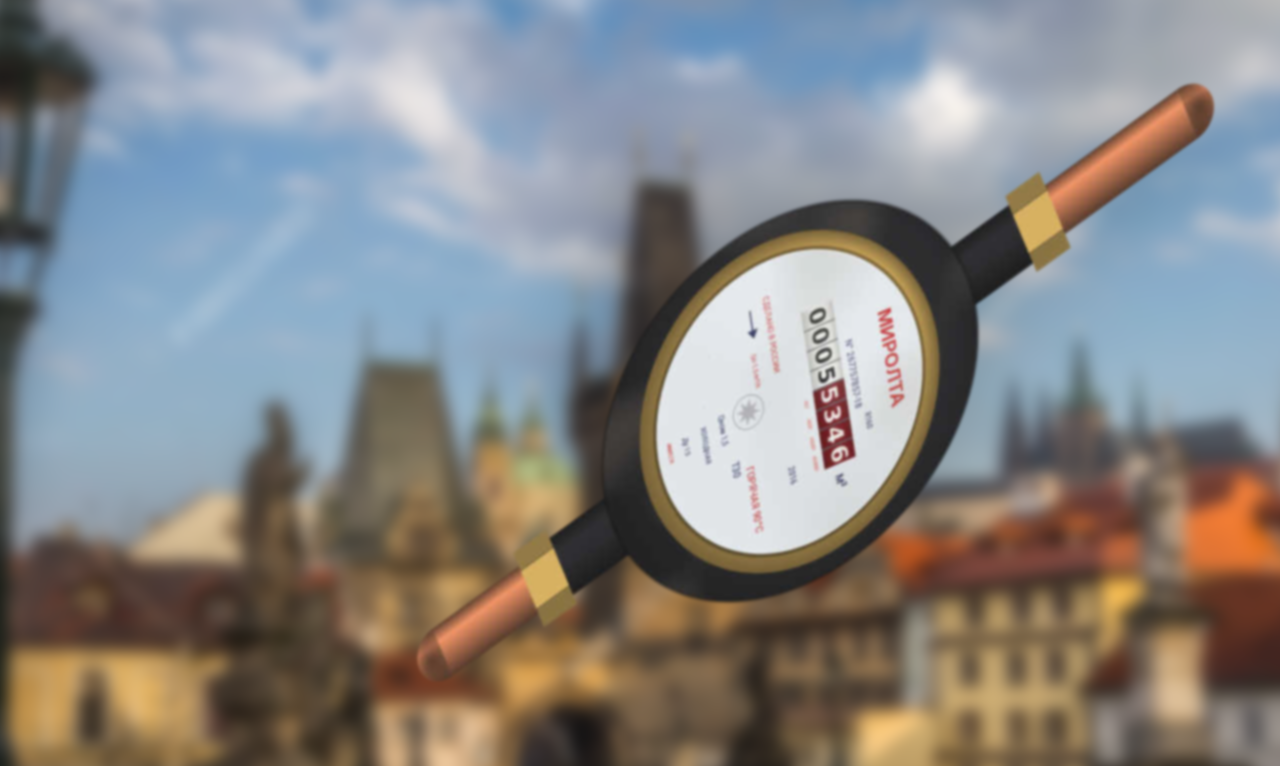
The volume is 5.5346 m³
